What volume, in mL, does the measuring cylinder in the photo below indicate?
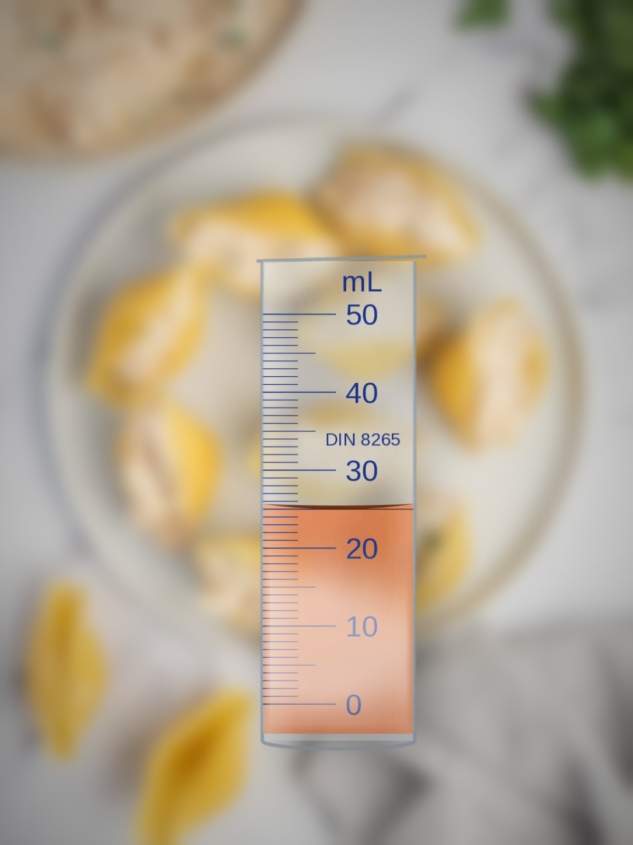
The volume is 25 mL
